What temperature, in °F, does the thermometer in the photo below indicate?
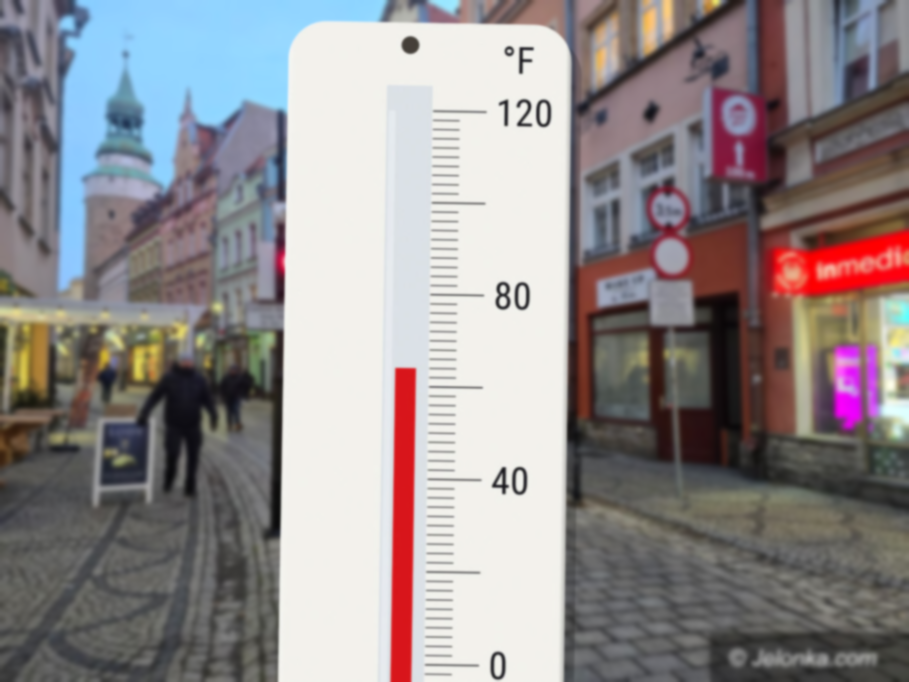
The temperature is 64 °F
